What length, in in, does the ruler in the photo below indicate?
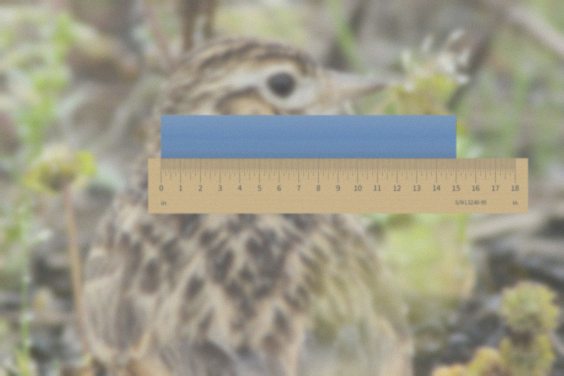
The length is 15 in
